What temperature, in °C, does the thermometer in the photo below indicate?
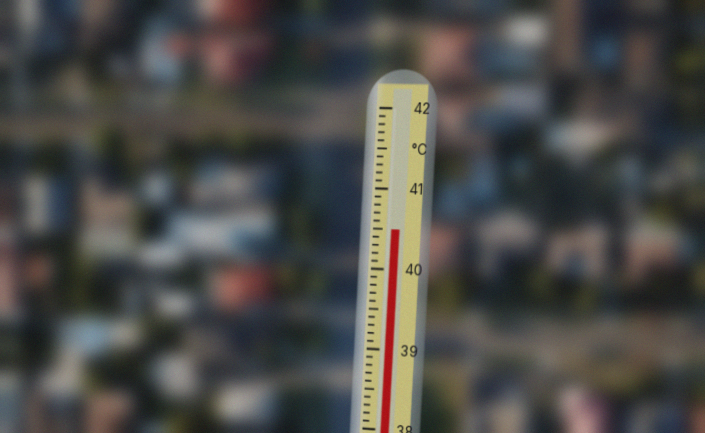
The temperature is 40.5 °C
